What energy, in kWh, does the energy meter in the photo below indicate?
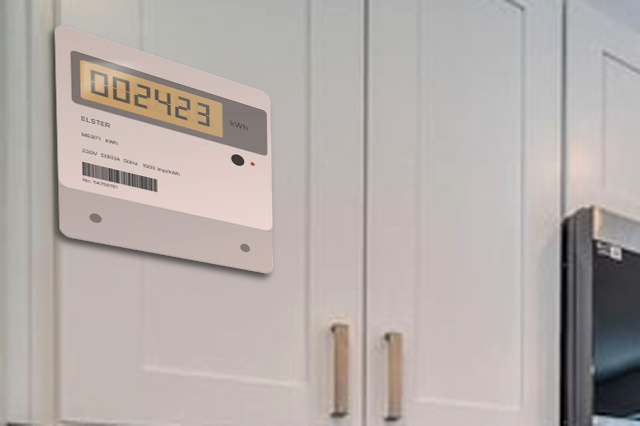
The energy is 2423 kWh
